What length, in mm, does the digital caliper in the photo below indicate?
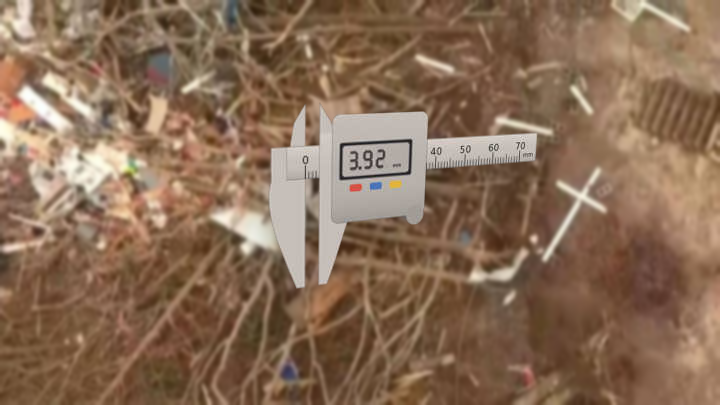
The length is 3.92 mm
